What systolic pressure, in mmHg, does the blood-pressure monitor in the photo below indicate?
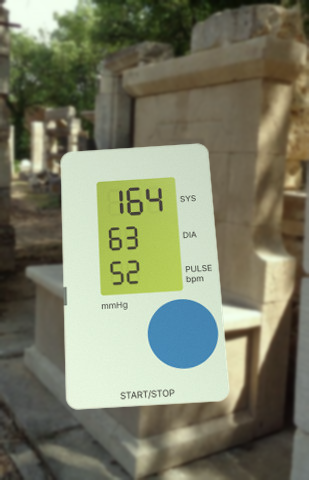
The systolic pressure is 164 mmHg
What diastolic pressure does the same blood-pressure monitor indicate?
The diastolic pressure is 63 mmHg
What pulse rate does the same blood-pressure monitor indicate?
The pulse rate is 52 bpm
